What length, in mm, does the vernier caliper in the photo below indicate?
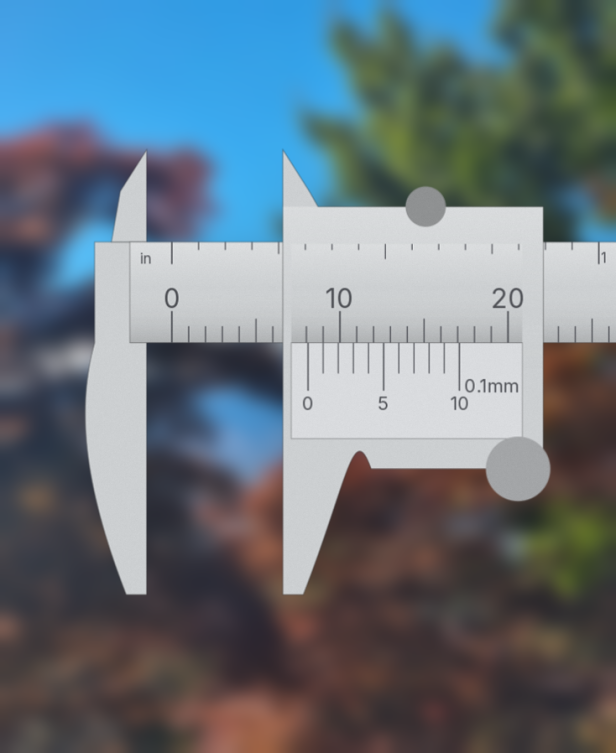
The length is 8.1 mm
